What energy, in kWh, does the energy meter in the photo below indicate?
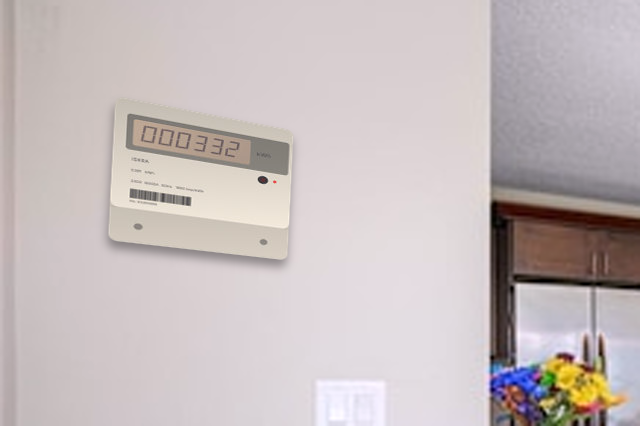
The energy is 332 kWh
